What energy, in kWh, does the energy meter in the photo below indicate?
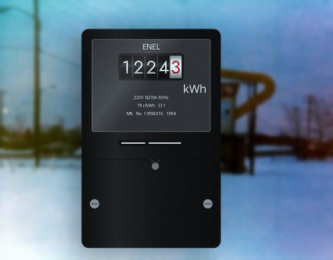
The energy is 1224.3 kWh
